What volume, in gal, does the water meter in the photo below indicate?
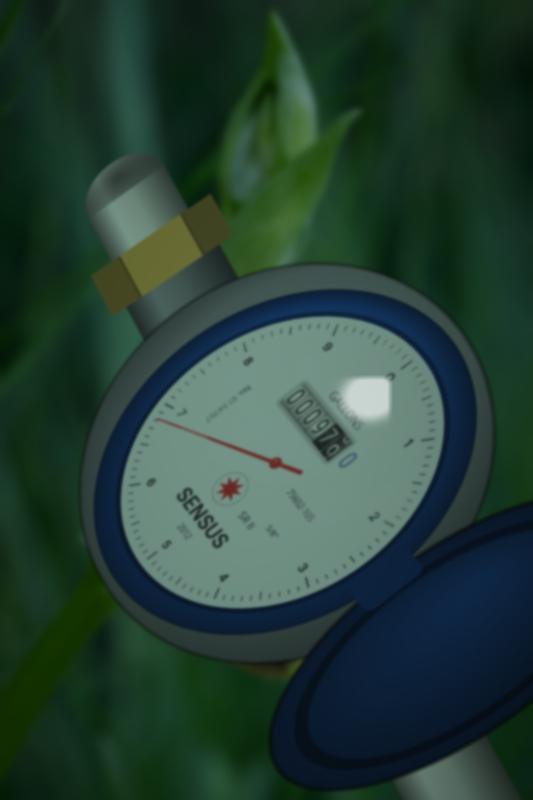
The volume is 9786.8 gal
